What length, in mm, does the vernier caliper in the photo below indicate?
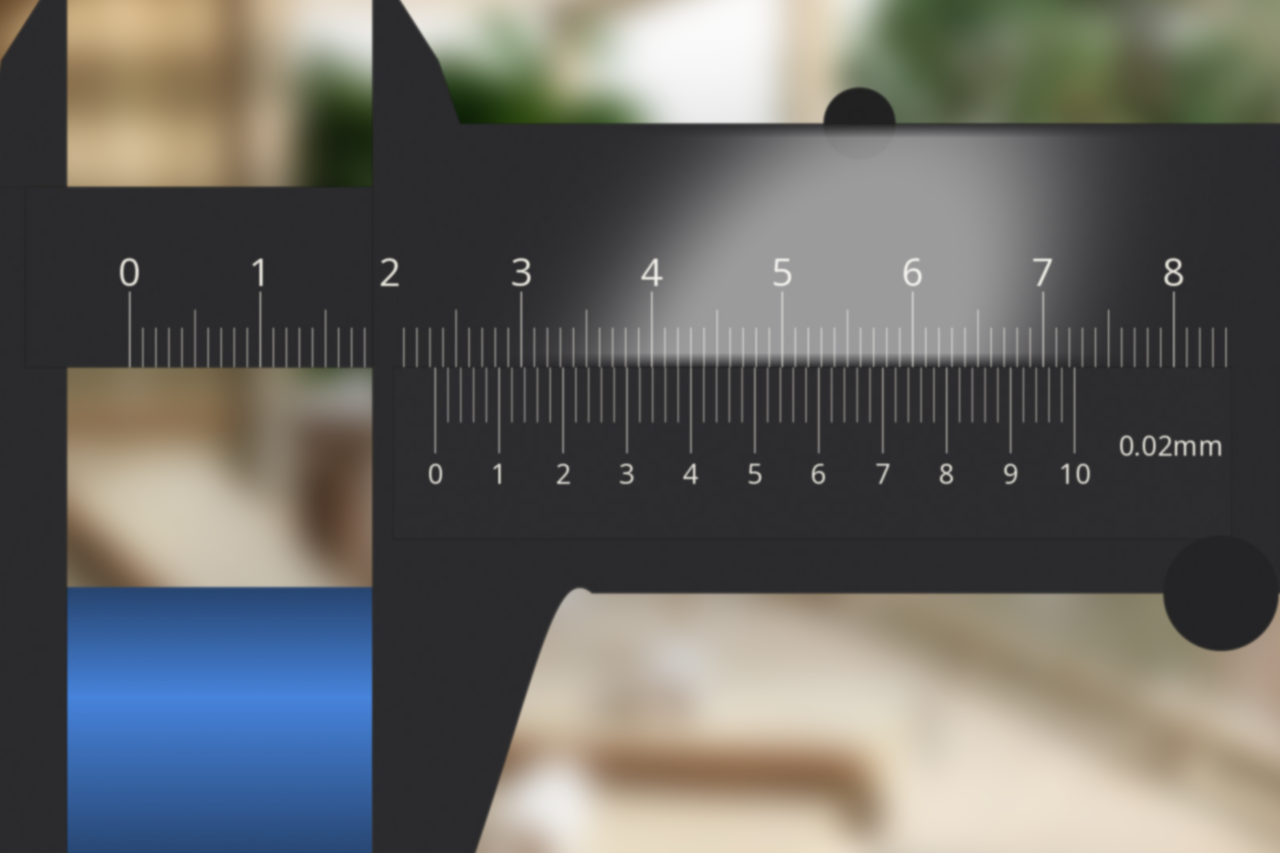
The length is 23.4 mm
